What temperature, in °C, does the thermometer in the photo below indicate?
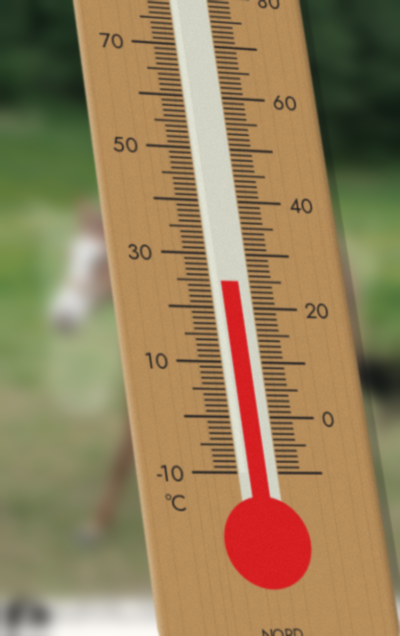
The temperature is 25 °C
